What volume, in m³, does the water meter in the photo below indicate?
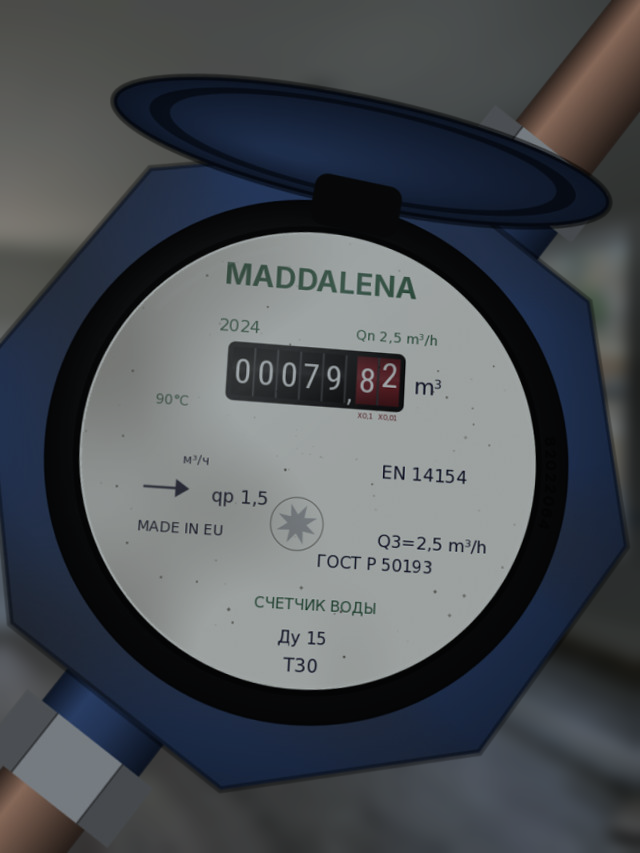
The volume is 79.82 m³
